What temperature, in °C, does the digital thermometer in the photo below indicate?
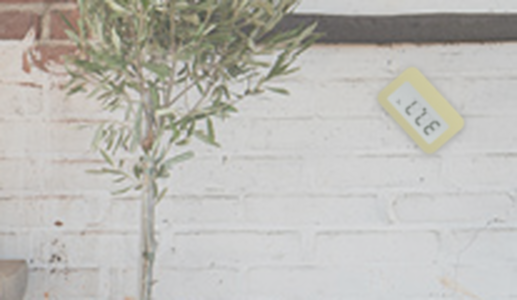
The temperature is 37.7 °C
